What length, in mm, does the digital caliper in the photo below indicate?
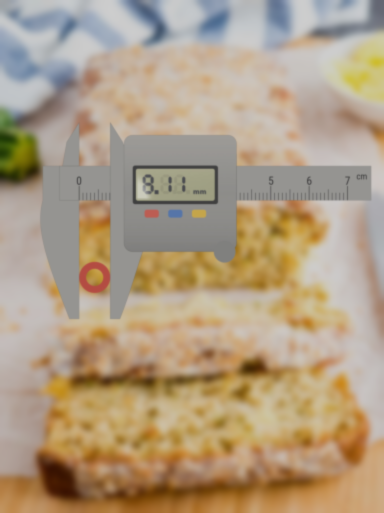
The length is 8.11 mm
